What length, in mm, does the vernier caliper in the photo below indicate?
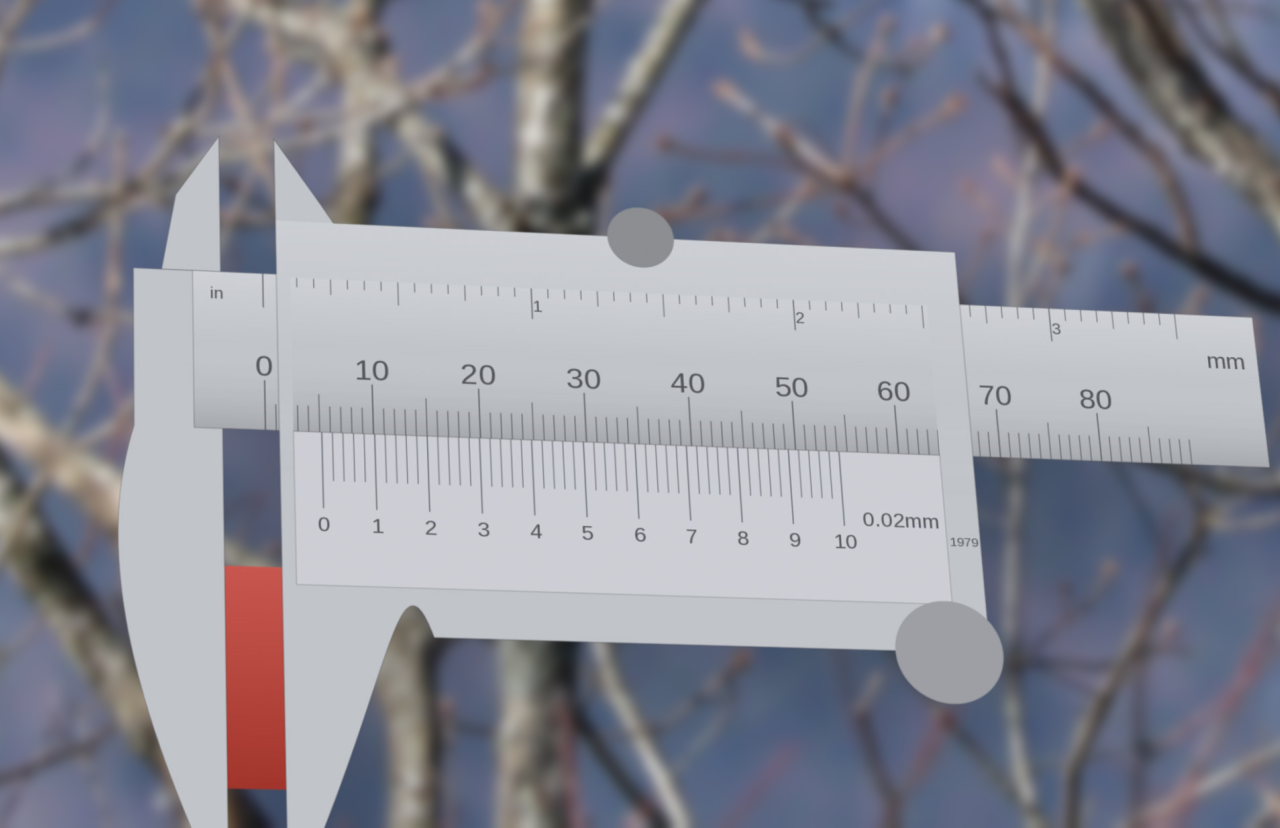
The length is 5.2 mm
